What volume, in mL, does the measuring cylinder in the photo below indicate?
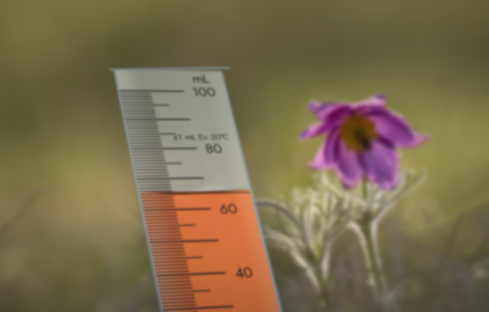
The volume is 65 mL
